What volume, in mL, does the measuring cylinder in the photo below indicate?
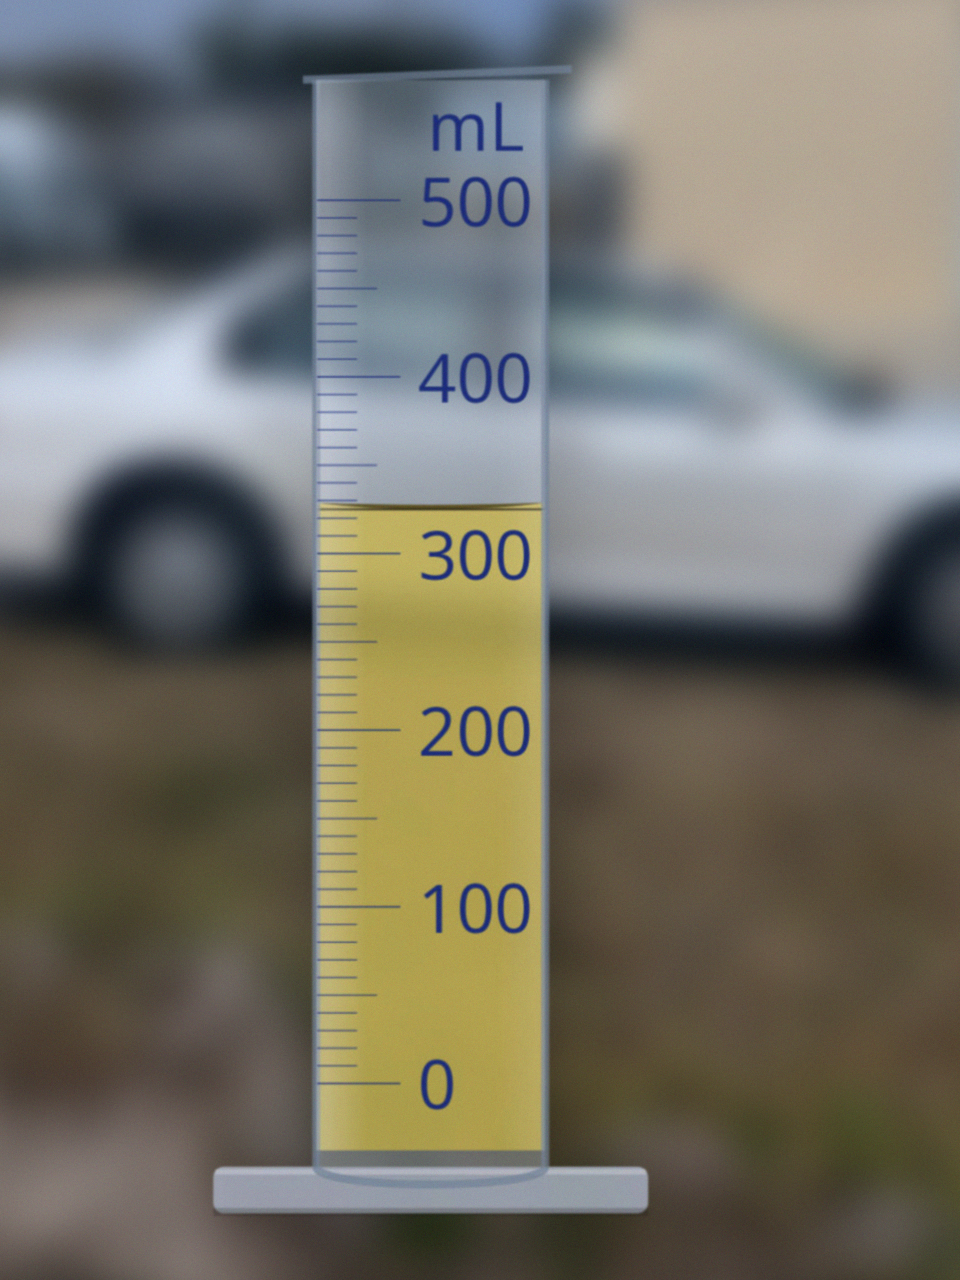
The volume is 325 mL
